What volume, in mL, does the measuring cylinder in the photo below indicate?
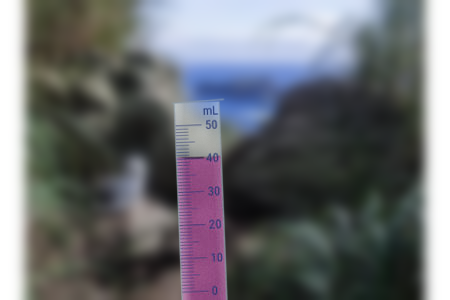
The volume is 40 mL
